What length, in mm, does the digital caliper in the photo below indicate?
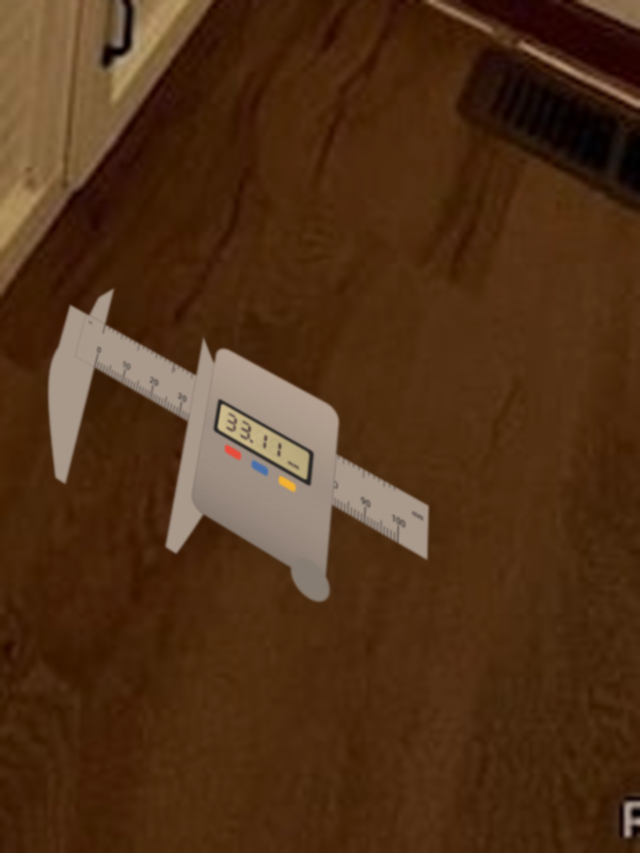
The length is 33.11 mm
